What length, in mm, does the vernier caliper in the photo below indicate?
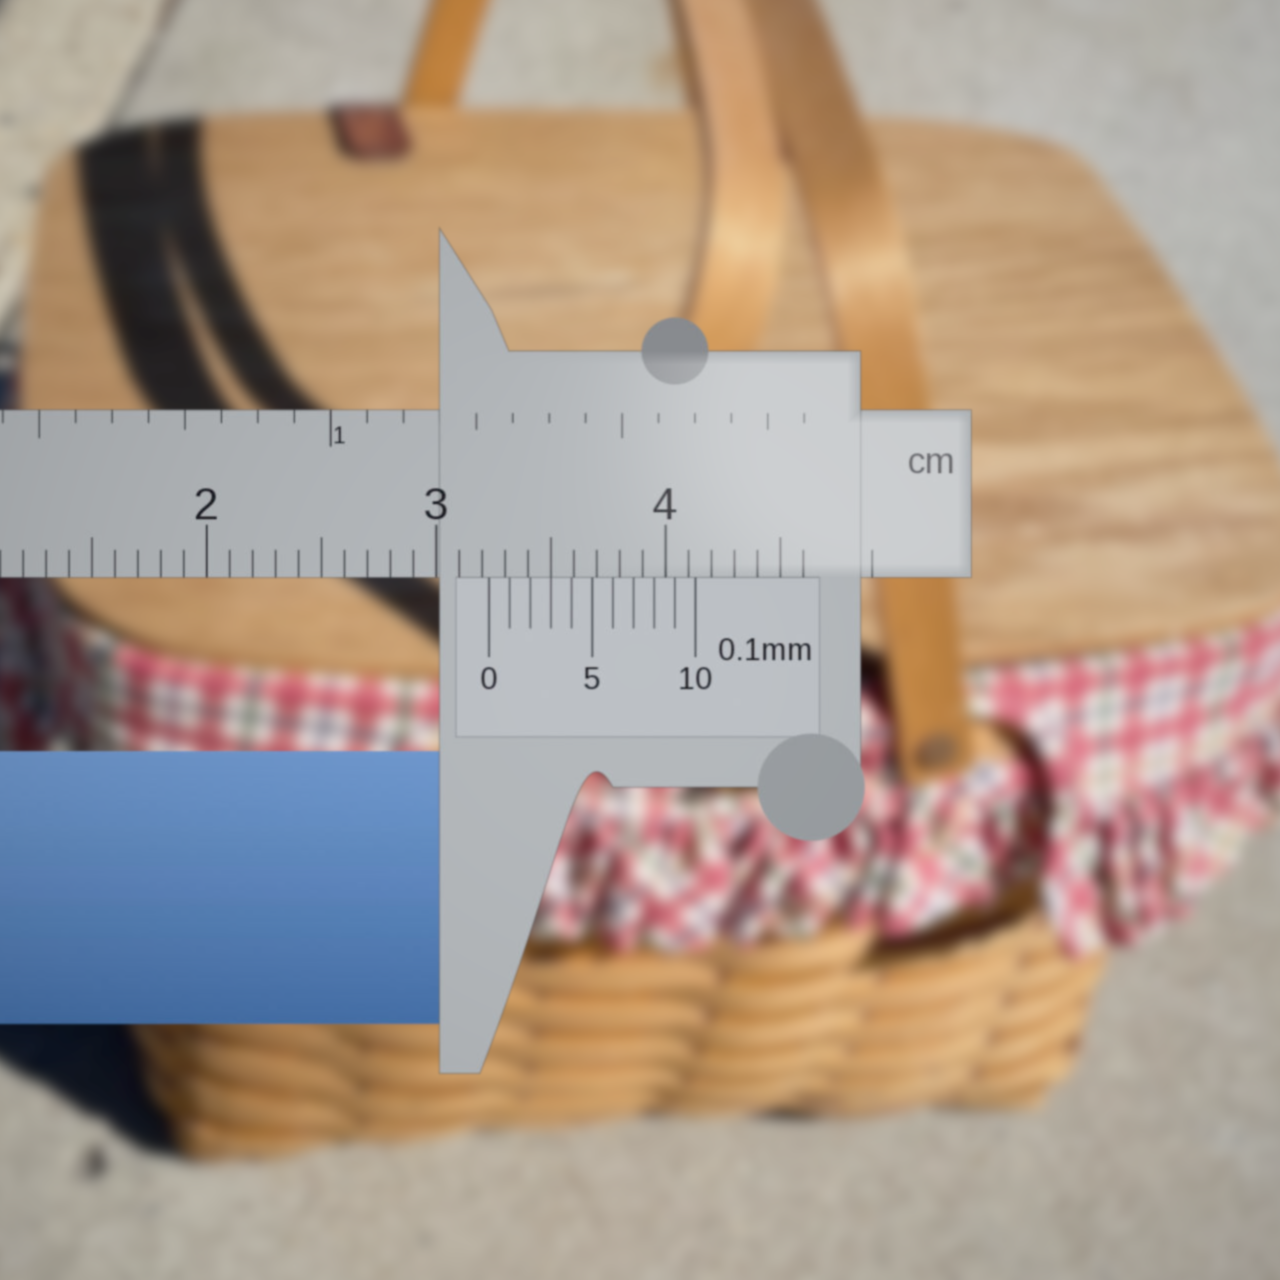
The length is 32.3 mm
